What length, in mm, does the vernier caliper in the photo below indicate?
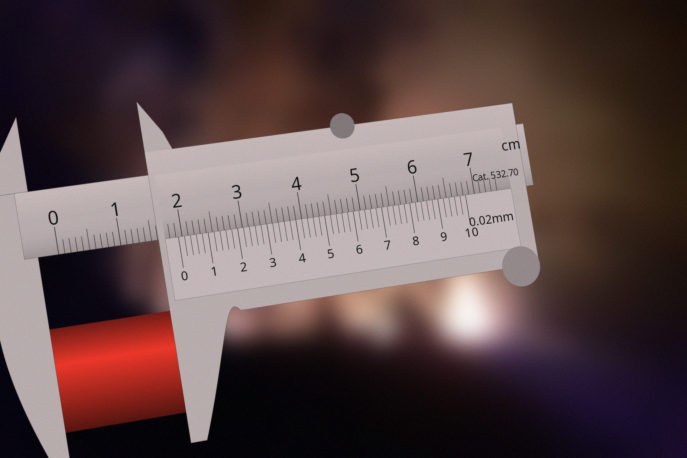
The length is 19.4 mm
